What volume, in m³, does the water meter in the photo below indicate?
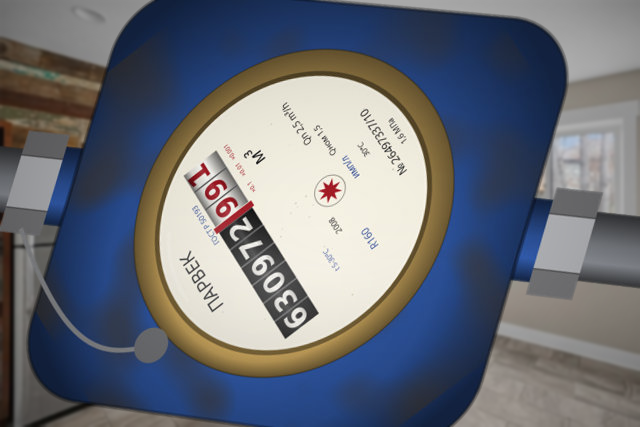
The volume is 630972.991 m³
